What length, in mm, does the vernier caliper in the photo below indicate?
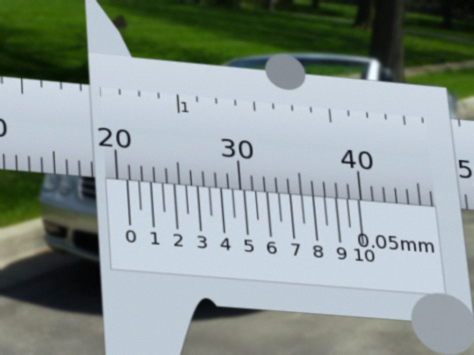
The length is 20.8 mm
